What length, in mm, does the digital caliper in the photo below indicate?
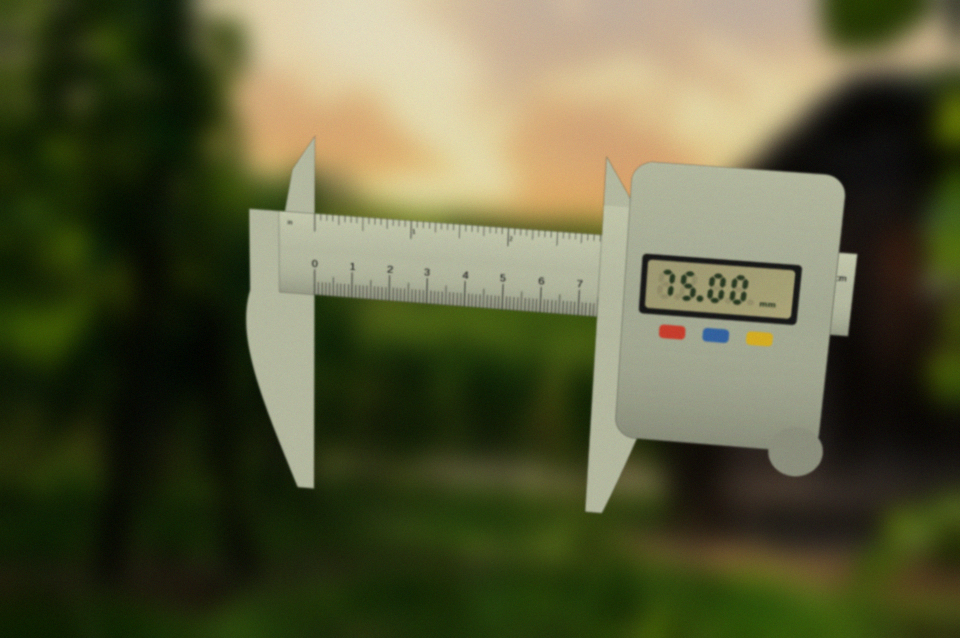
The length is 75.00 mm
